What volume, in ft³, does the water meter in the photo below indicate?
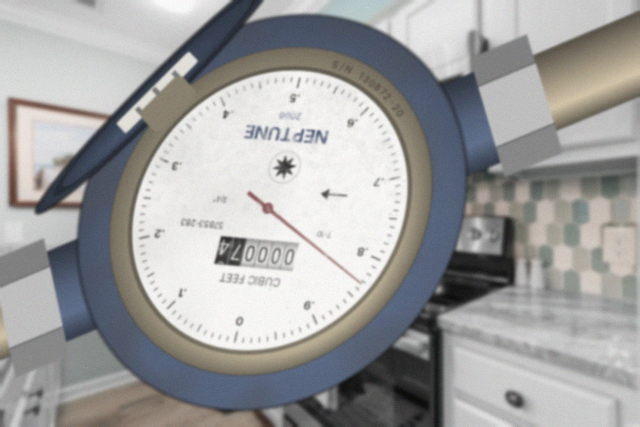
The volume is 73.83 ft³
